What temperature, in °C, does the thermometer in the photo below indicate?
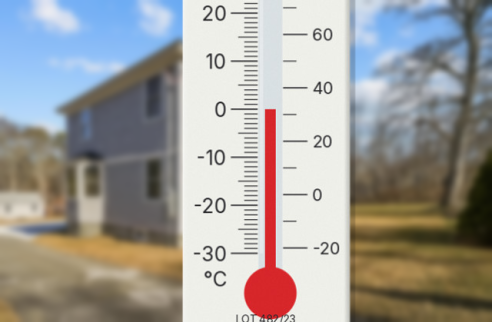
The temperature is 0 °C
